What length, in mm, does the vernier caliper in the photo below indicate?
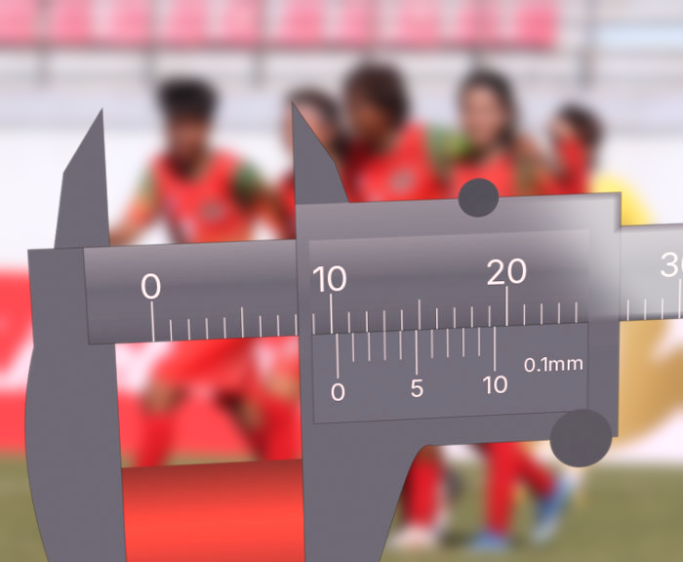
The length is 10.3 mm
